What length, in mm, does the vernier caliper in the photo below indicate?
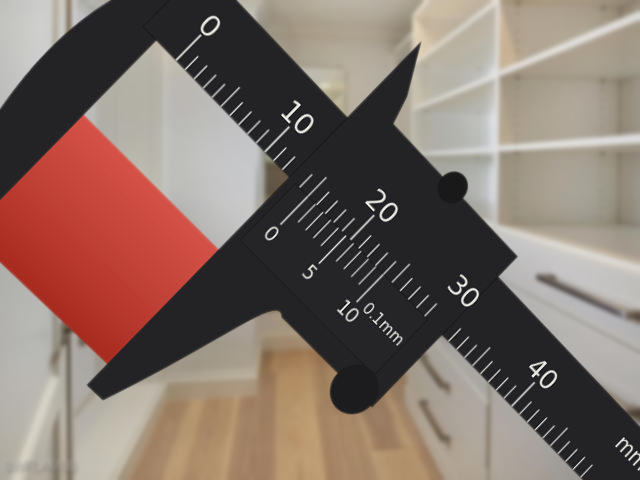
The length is 15.0 mm
